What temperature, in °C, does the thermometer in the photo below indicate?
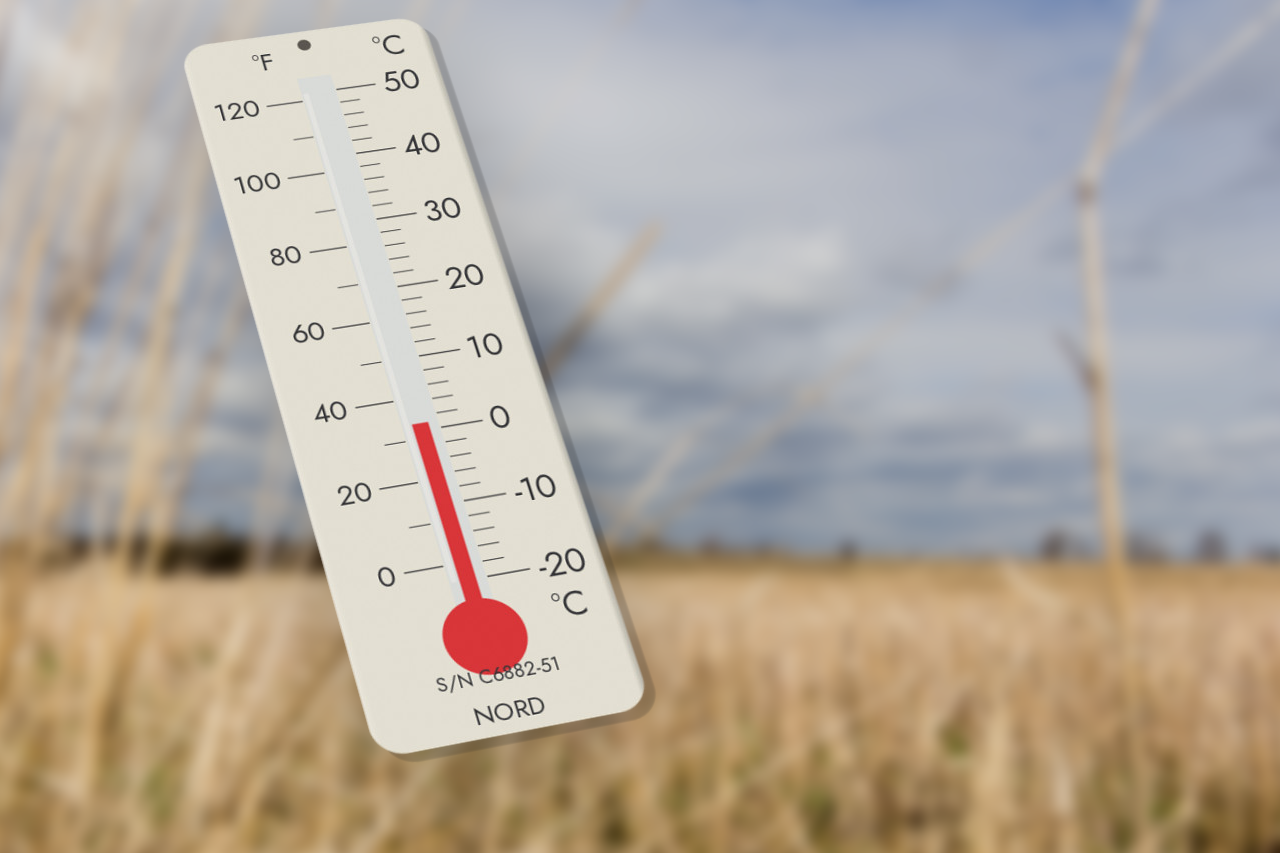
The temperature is 1 °C
